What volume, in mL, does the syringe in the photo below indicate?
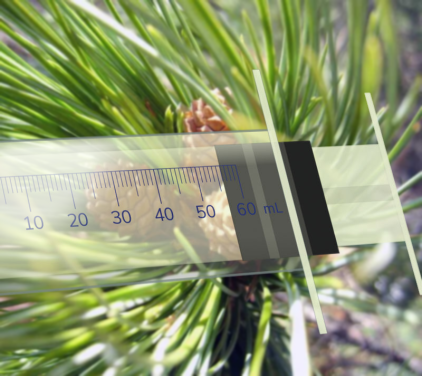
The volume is 56 mL
